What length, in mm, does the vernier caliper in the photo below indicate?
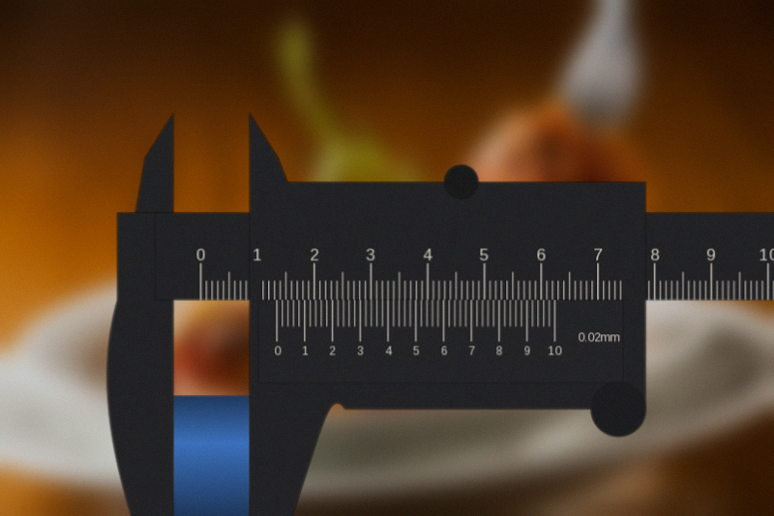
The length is 13.4 mm
